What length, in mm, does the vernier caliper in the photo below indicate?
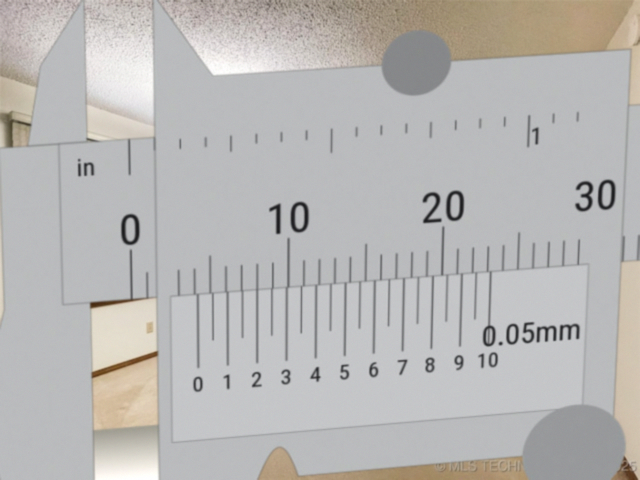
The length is 4.2 mm
